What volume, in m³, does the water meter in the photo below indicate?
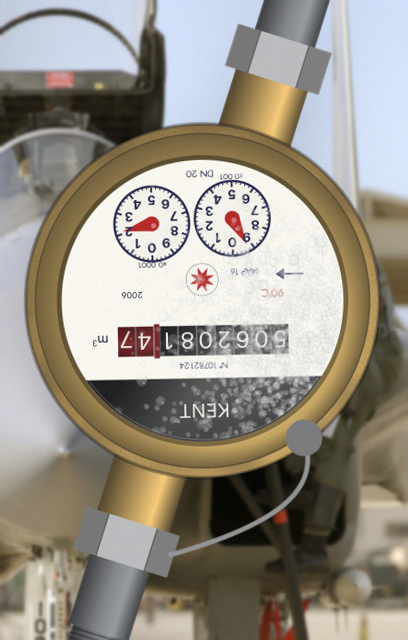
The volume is 5062081.4692 m³
